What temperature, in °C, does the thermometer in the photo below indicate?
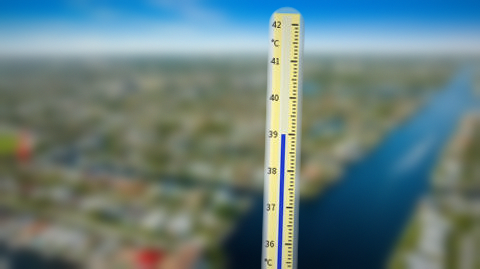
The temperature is 39 °C
